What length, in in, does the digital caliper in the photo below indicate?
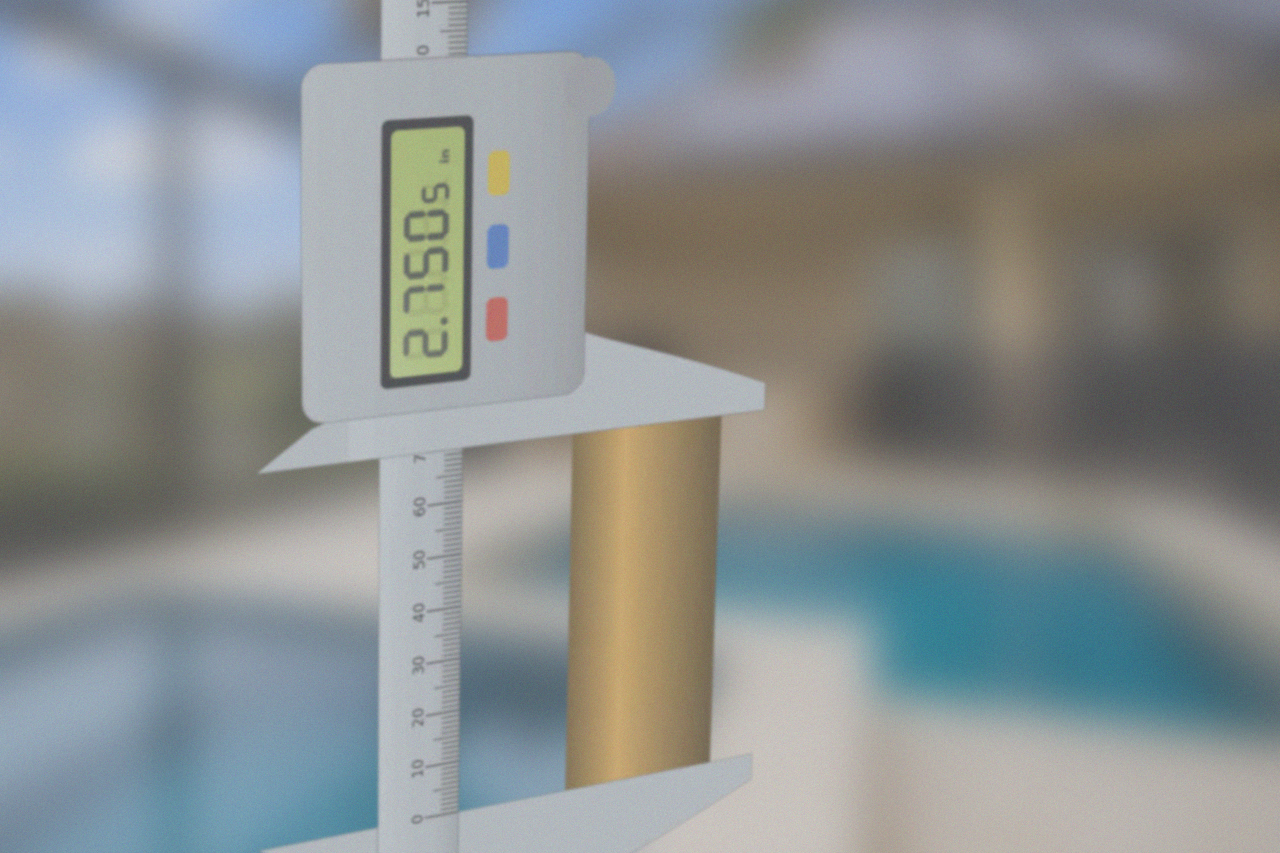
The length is 2.7505 in
